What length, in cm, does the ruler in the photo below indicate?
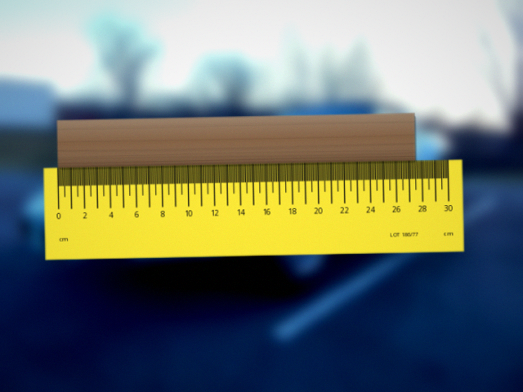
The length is 27.5 cm
